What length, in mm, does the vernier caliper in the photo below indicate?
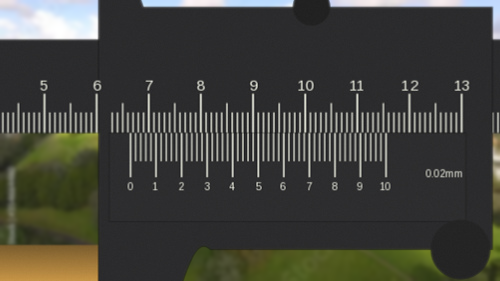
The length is 66.5 mm
